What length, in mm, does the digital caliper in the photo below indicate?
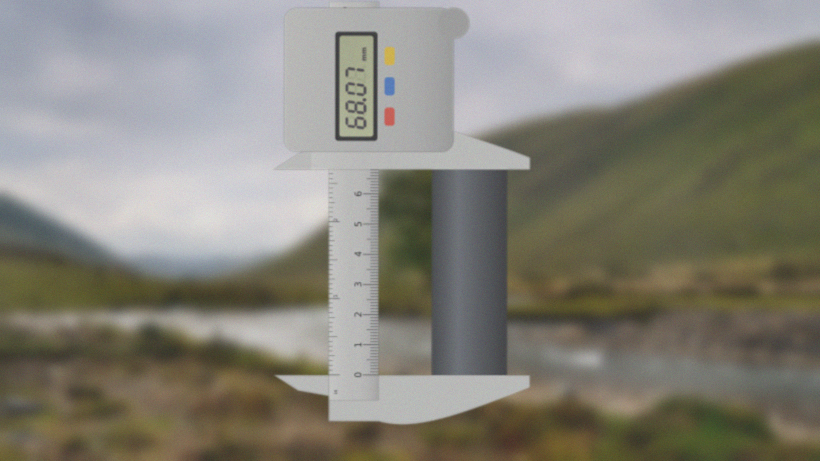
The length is 68.07 mm
